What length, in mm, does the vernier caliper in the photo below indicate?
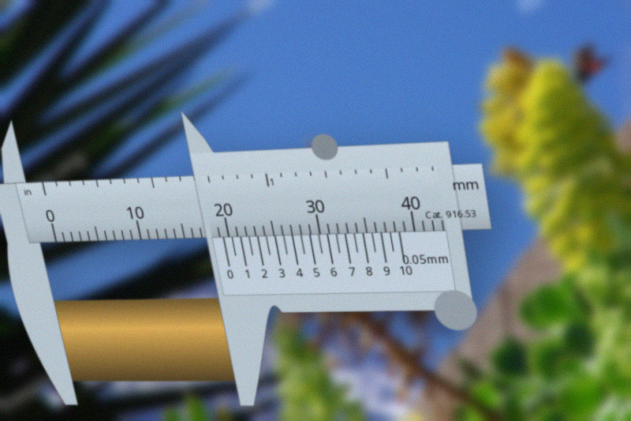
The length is 19.4 mm
